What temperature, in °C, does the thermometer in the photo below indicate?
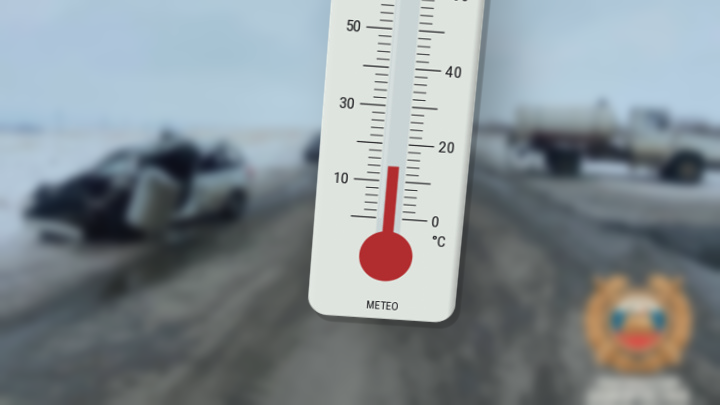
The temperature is 14 °C
